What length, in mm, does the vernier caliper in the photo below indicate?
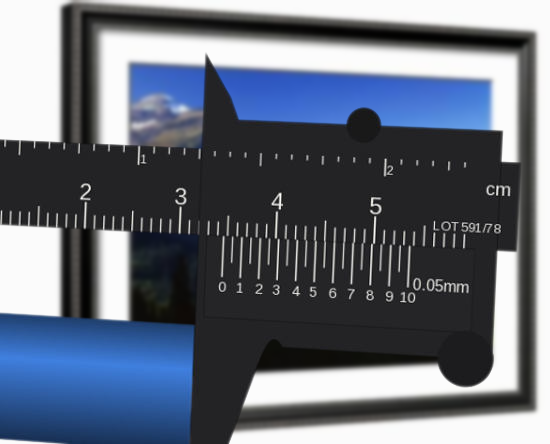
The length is 34.6 mm
